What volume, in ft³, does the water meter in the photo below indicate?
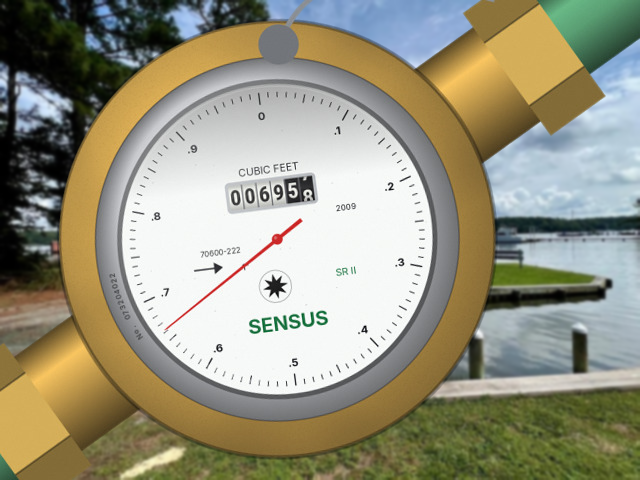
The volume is 6957.66 ft³
